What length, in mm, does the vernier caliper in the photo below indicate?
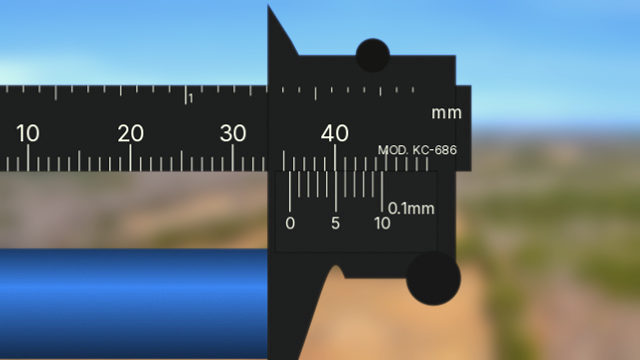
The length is 35.6 mm
